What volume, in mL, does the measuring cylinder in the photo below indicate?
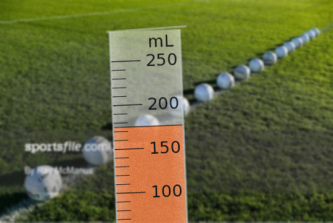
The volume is 175 mL
